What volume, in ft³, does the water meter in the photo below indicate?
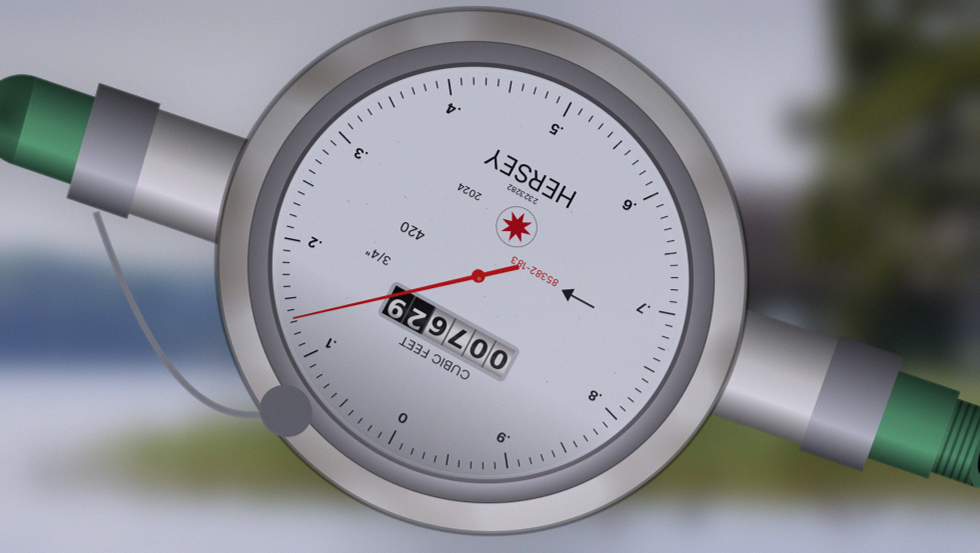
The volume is 7629.13 ft³
